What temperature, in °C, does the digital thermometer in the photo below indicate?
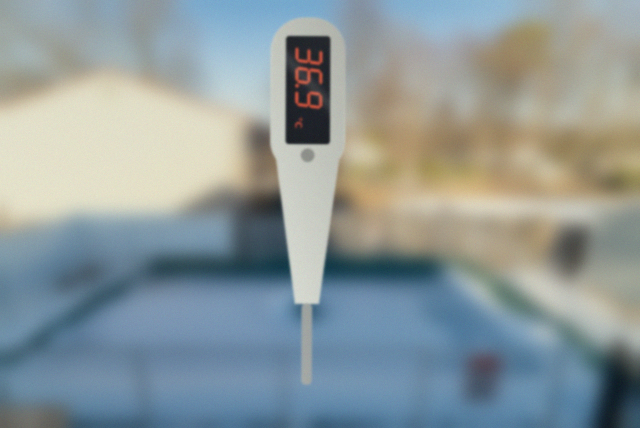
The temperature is 36.9 °C
